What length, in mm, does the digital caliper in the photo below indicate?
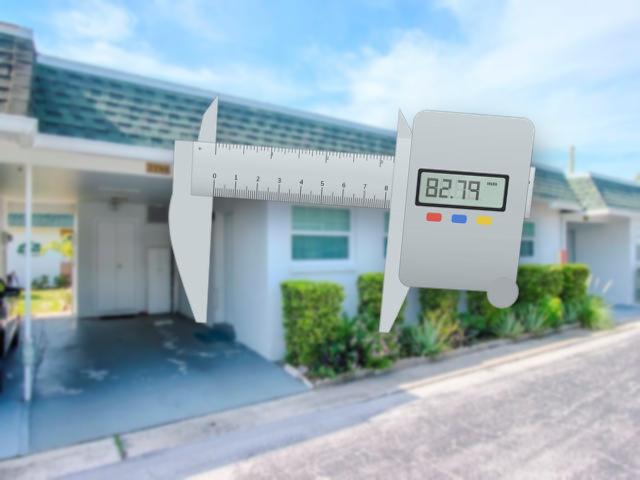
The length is 82.79 mm
